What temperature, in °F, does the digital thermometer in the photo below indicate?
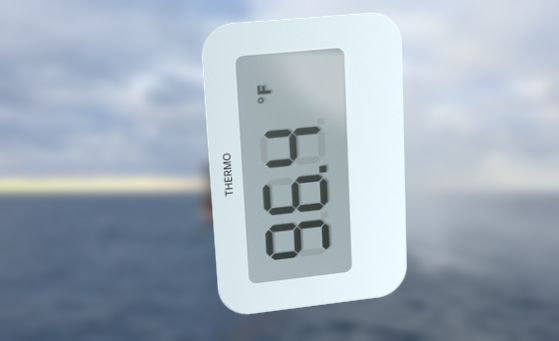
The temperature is 96.4 °F
